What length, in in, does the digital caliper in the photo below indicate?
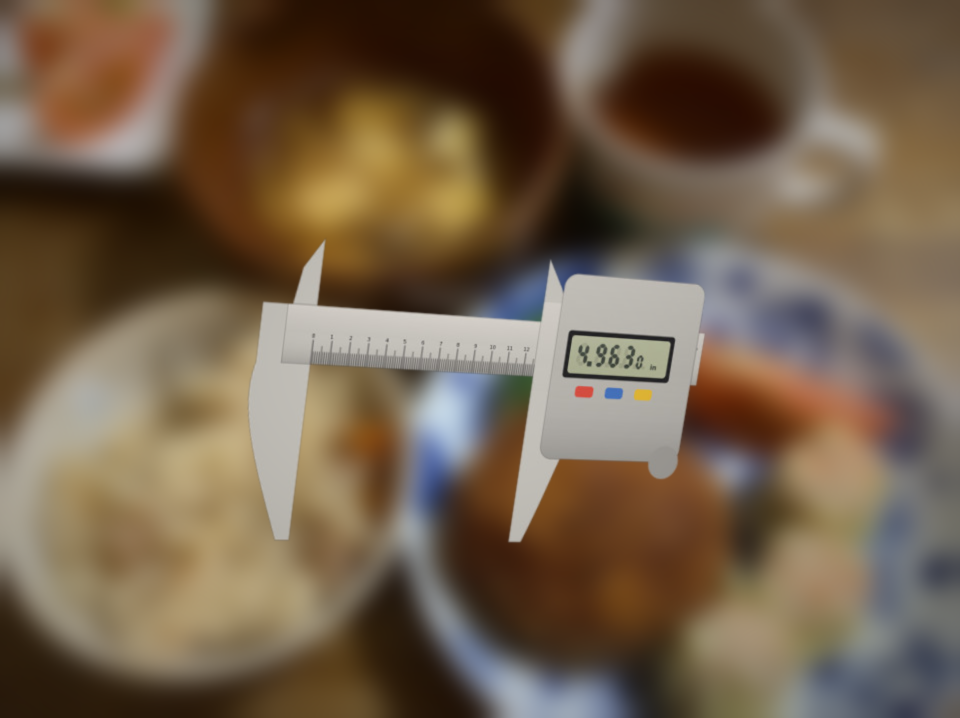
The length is 4.9630 in
